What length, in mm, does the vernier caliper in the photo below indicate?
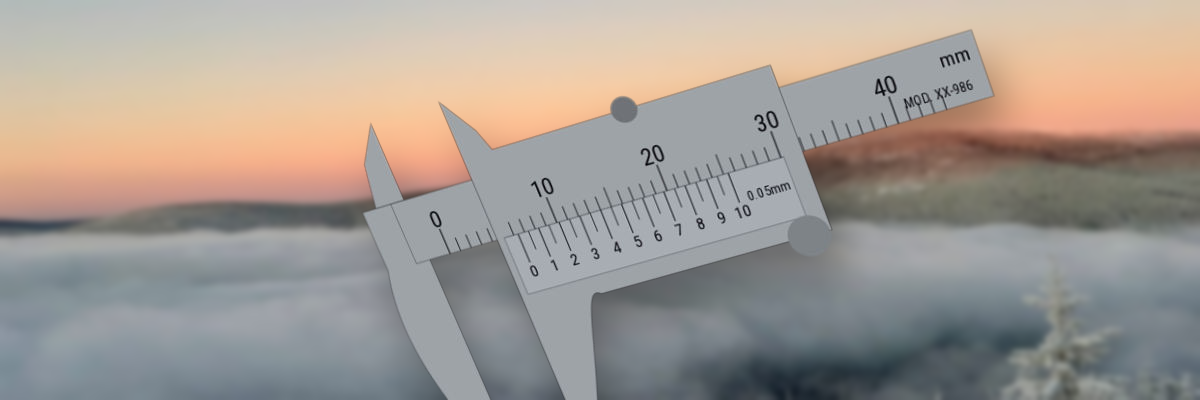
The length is 6.4 mm
